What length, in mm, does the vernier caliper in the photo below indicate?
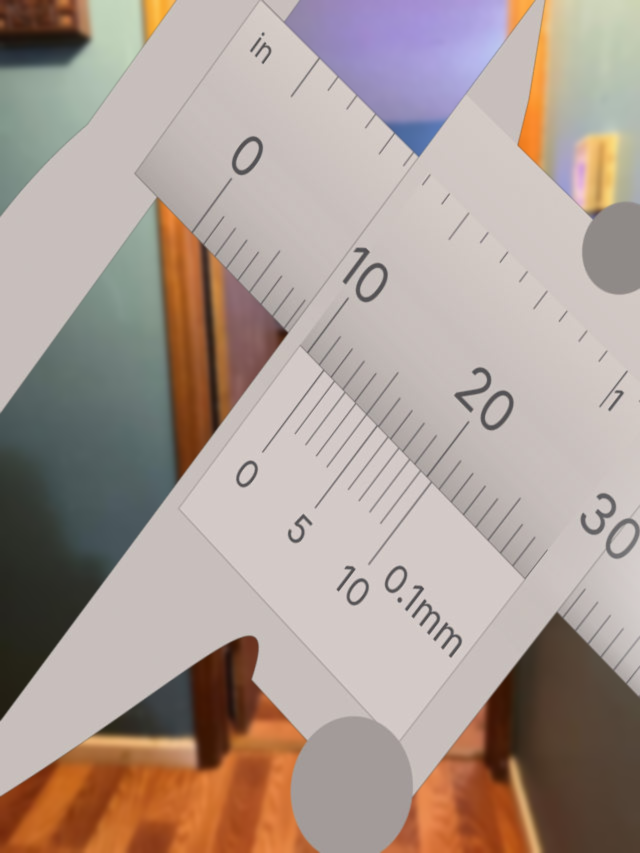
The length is 11.4 mm
